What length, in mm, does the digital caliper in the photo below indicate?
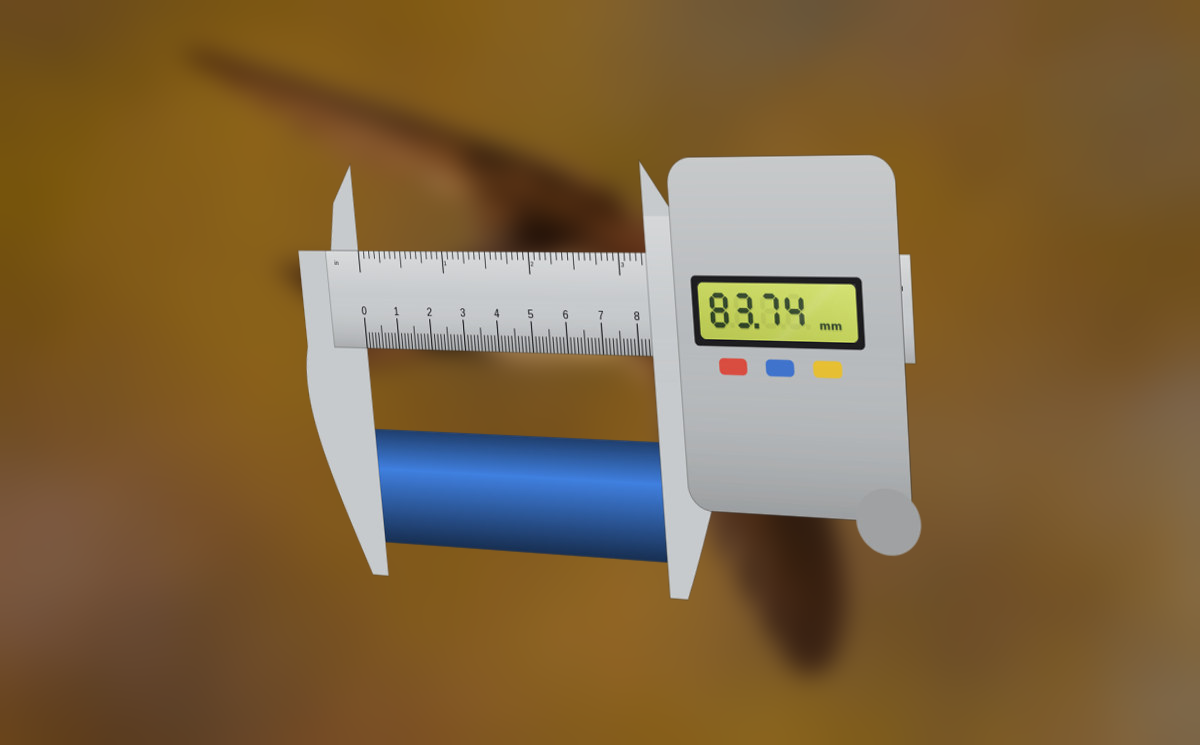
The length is 83.74 mm
